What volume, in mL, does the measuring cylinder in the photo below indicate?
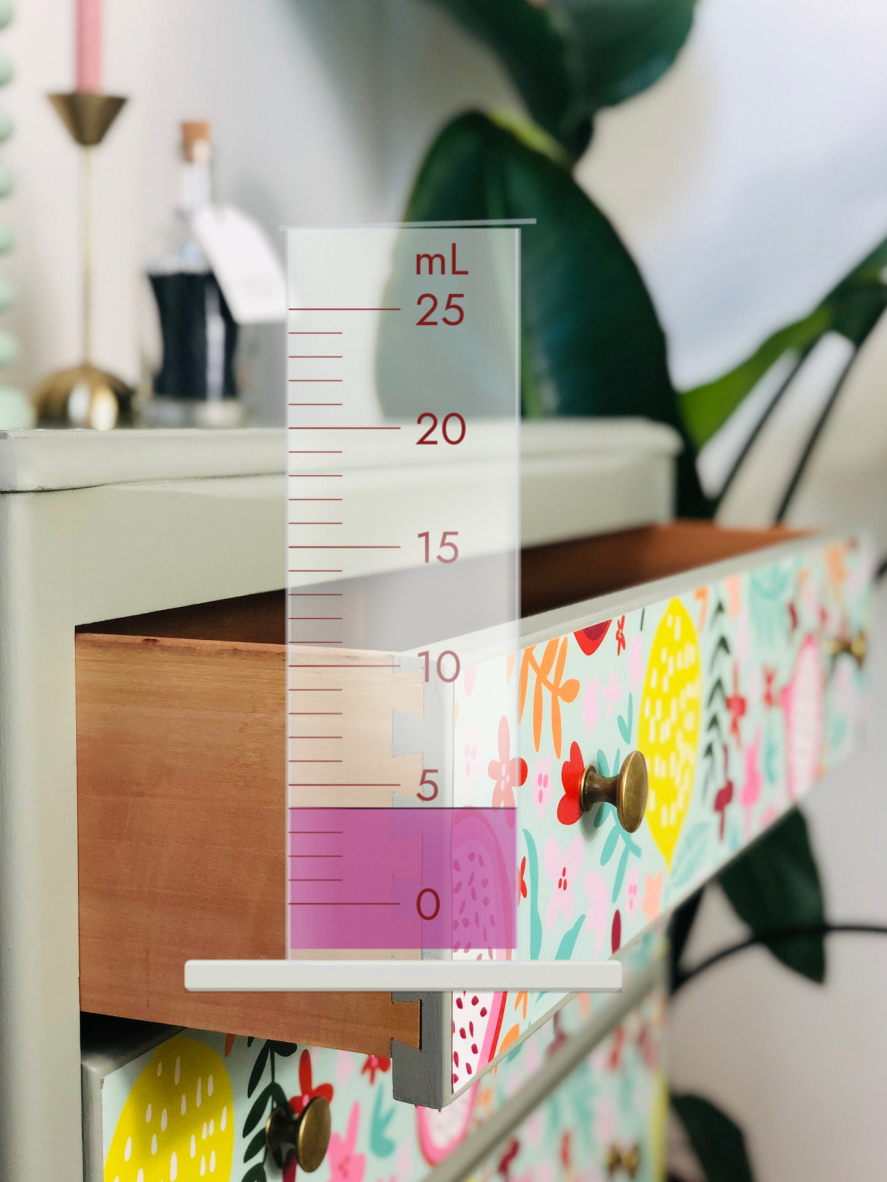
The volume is 4 mL
